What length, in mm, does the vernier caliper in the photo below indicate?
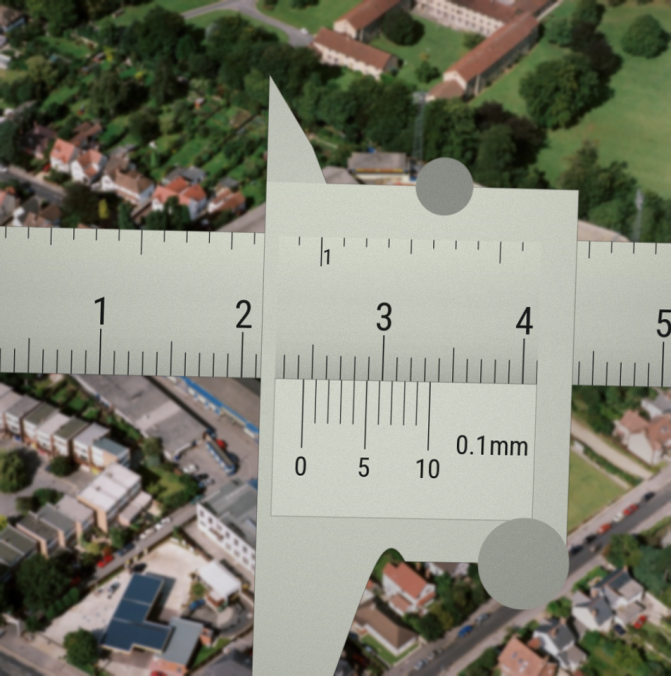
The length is 24.4 mm
